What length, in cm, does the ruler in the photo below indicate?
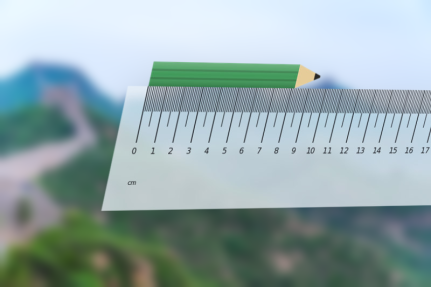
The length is 9.5 cm
